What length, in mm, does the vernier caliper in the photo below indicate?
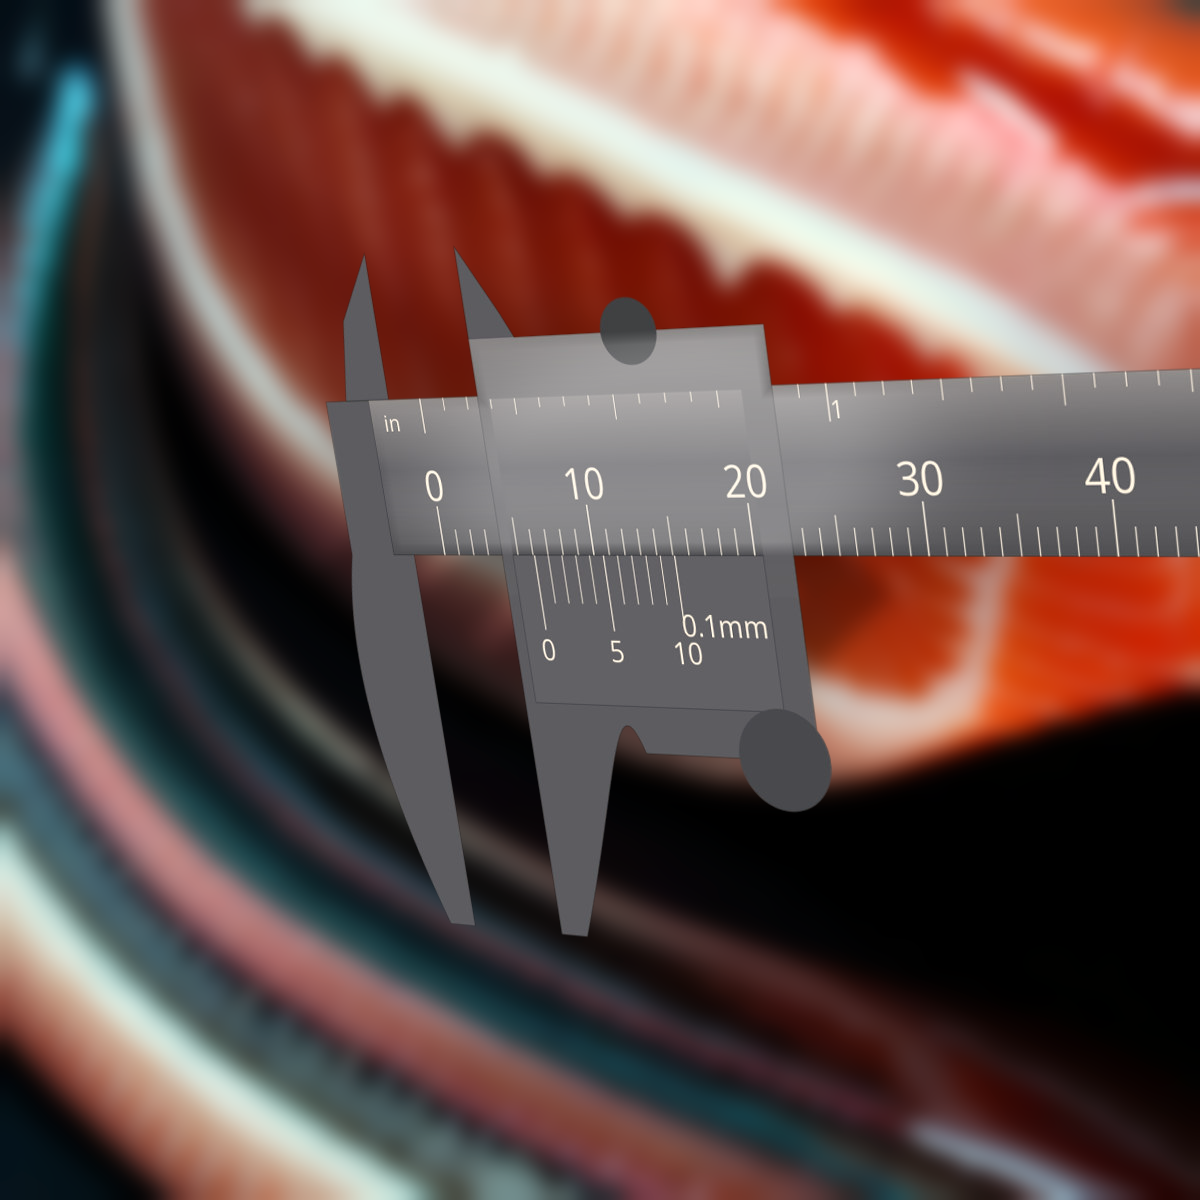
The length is 6.1 mm
